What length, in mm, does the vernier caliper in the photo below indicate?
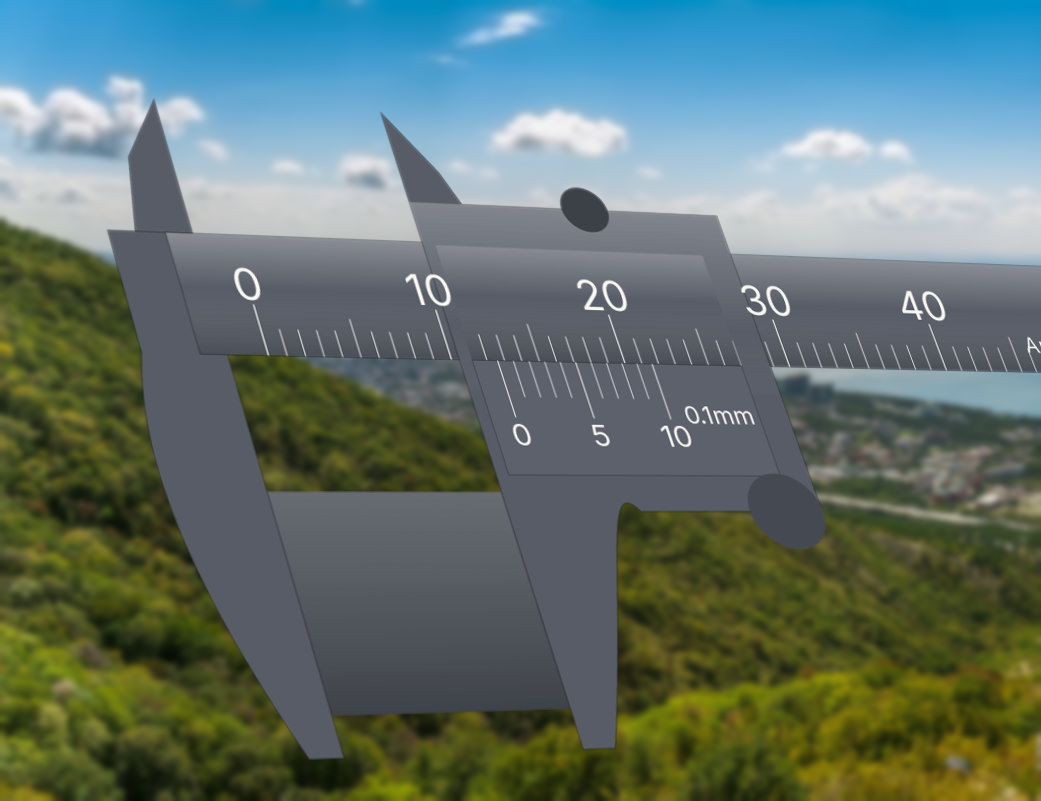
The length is 12.6 mm
